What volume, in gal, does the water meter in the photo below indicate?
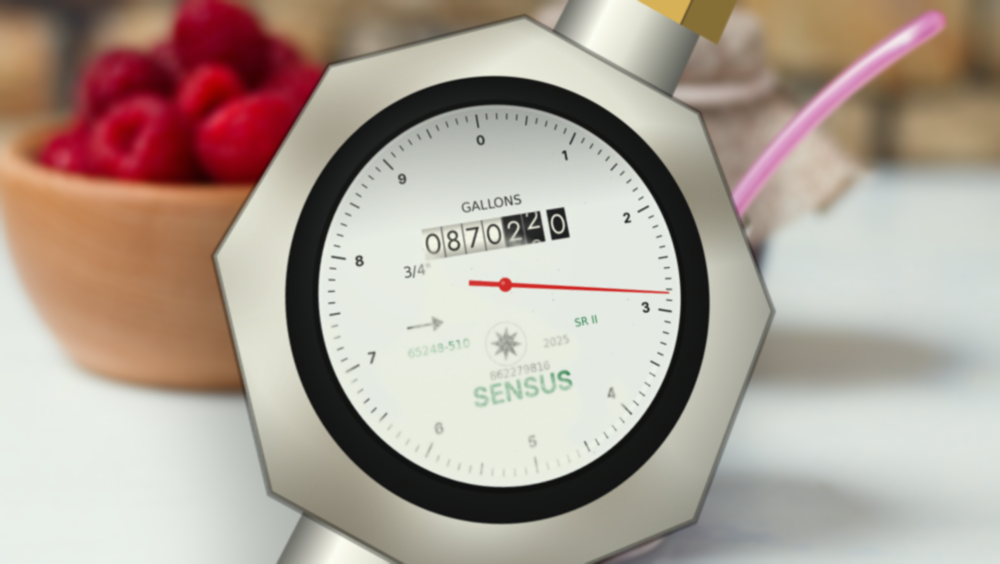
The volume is 870222.8 gal
